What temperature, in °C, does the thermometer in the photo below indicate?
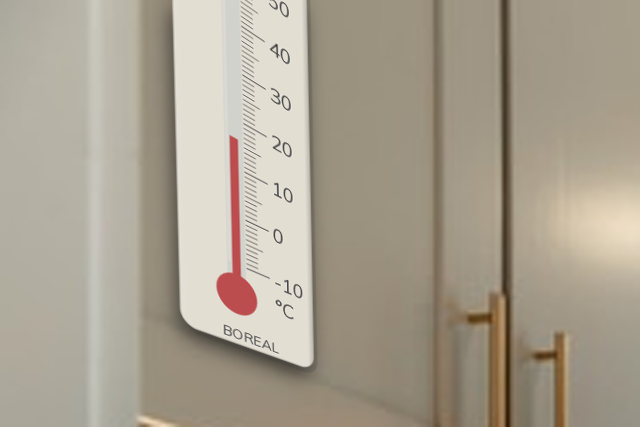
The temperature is 16 °C
